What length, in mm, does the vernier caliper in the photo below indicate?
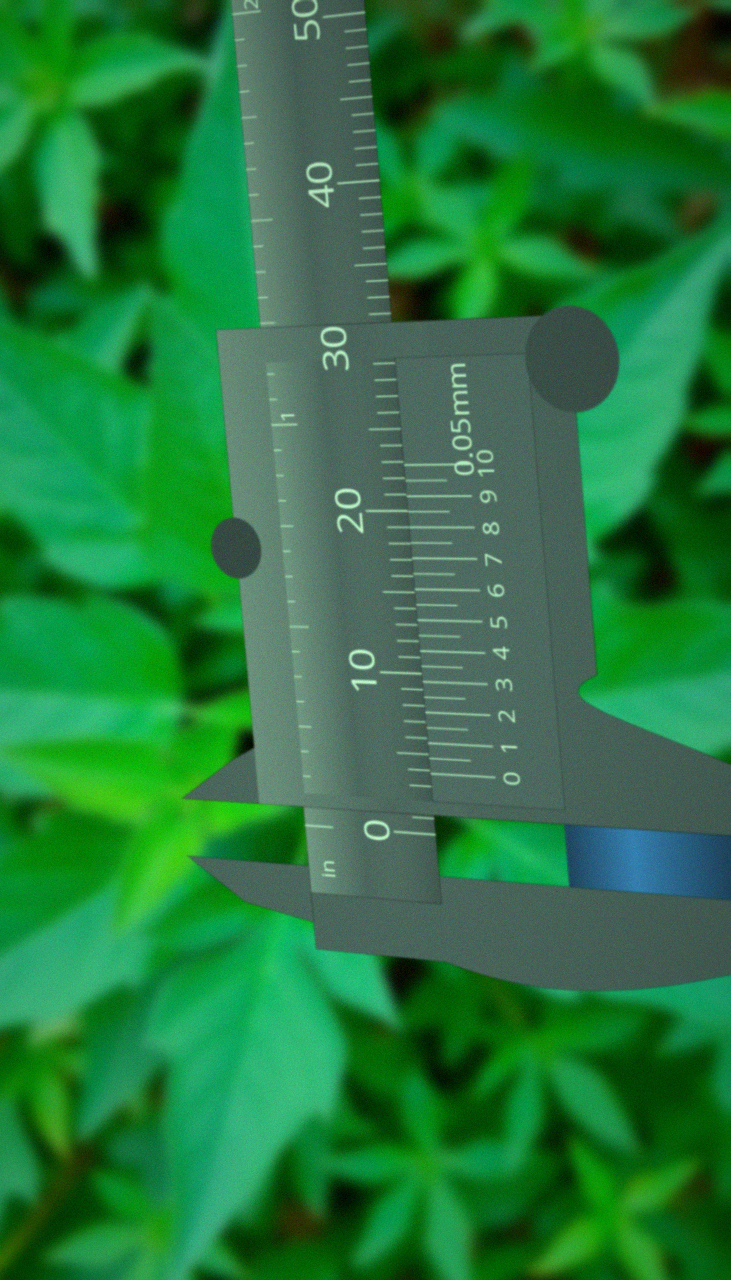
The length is 3.8 mm
